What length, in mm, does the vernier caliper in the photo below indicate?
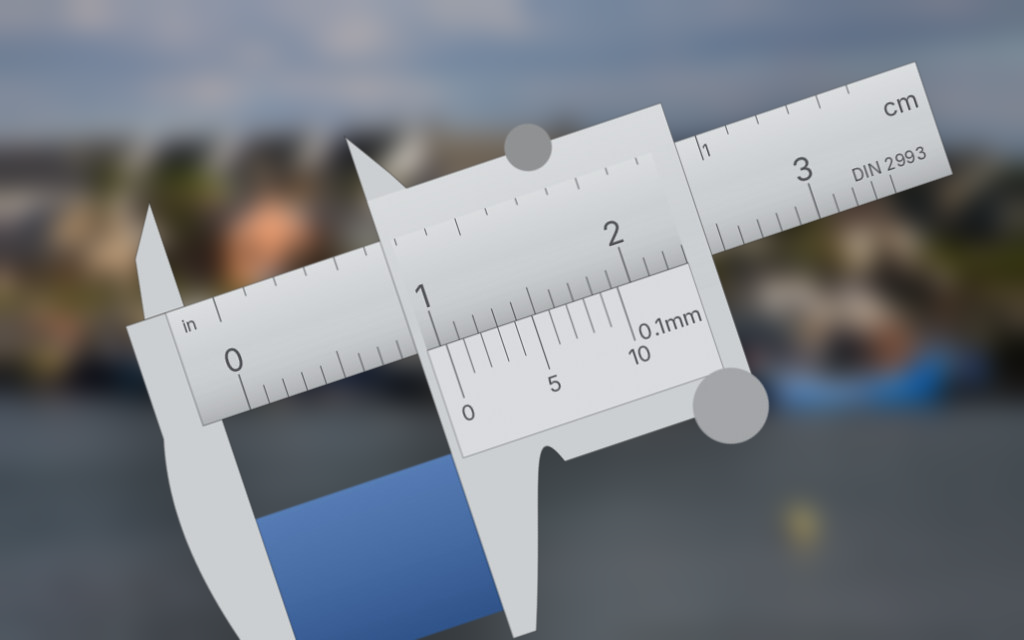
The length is 10.3 mm
